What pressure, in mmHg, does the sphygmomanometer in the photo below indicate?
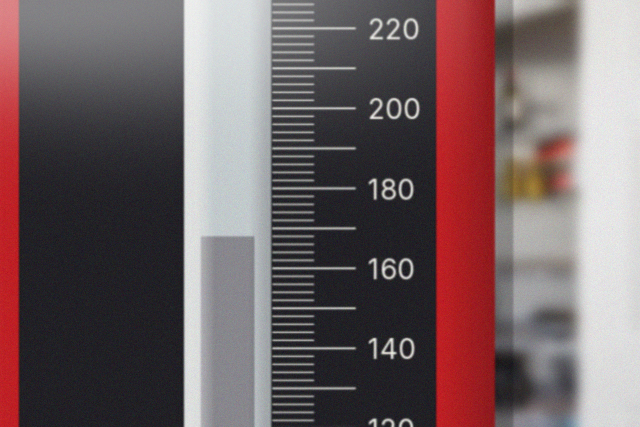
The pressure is 168 mmHg
